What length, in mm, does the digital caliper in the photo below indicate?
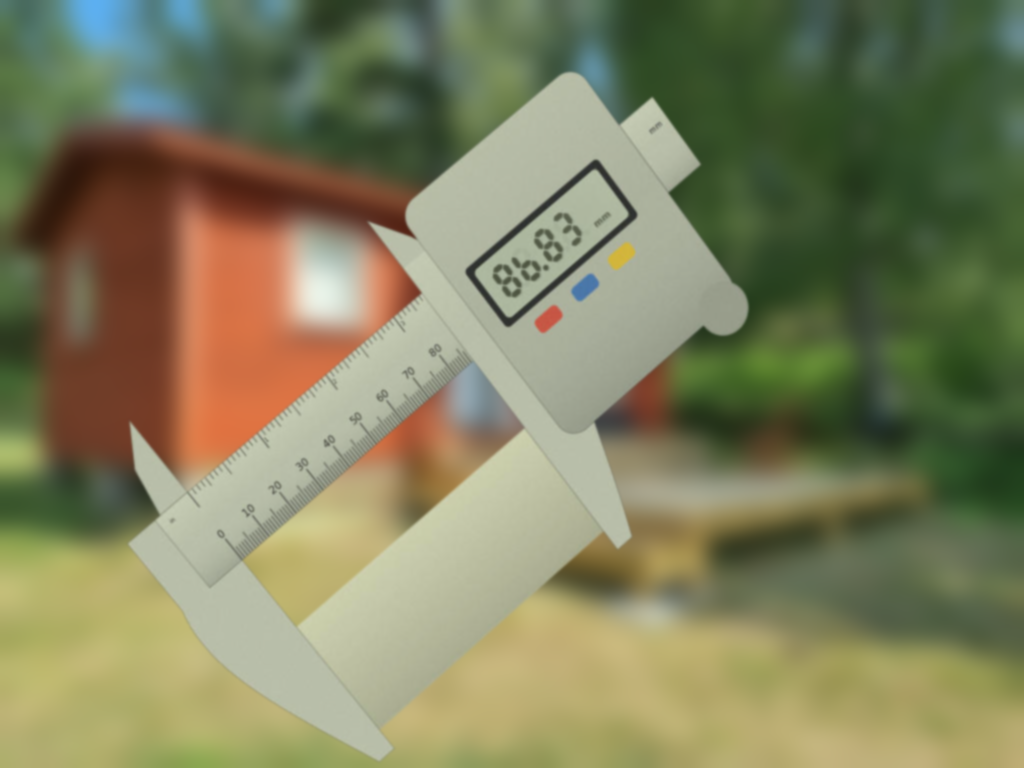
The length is 86.83 mm
